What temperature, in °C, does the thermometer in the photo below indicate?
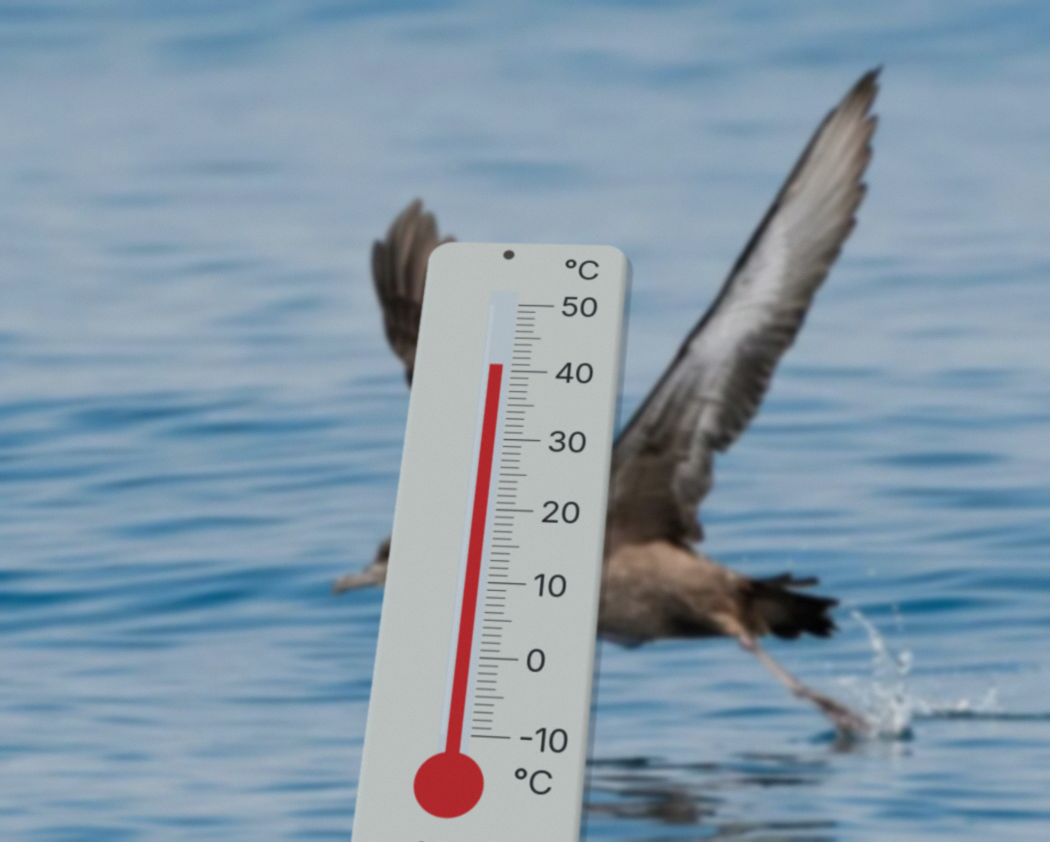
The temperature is 41 °C
